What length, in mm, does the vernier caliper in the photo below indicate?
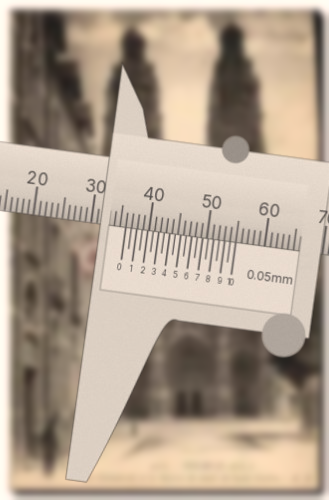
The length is 36.0 mm
